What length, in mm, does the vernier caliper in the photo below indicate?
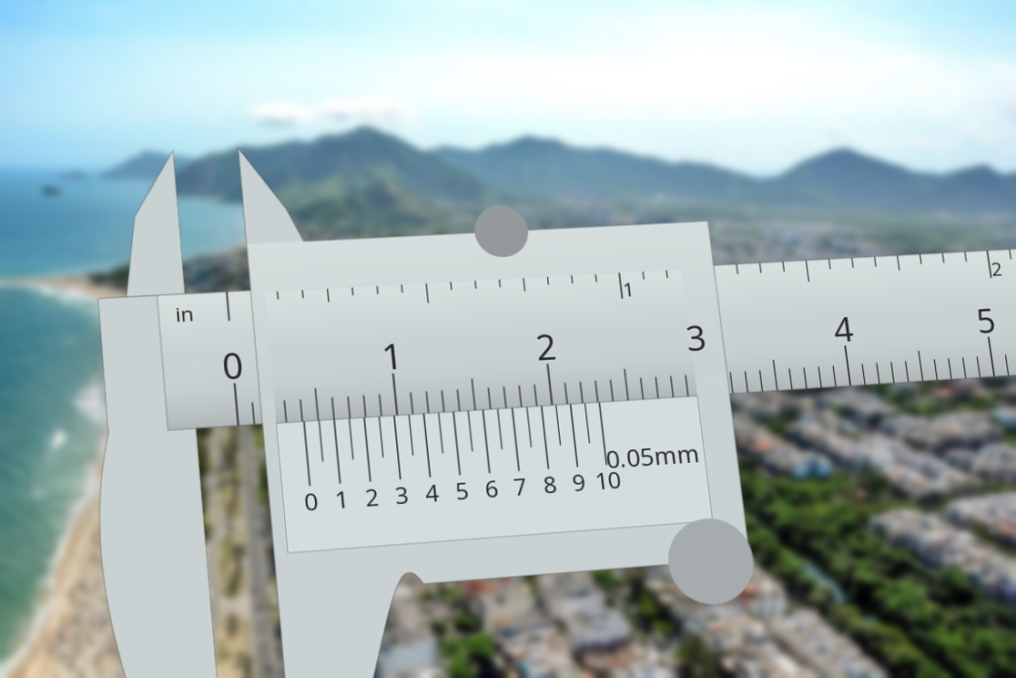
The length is 4.1 mm
